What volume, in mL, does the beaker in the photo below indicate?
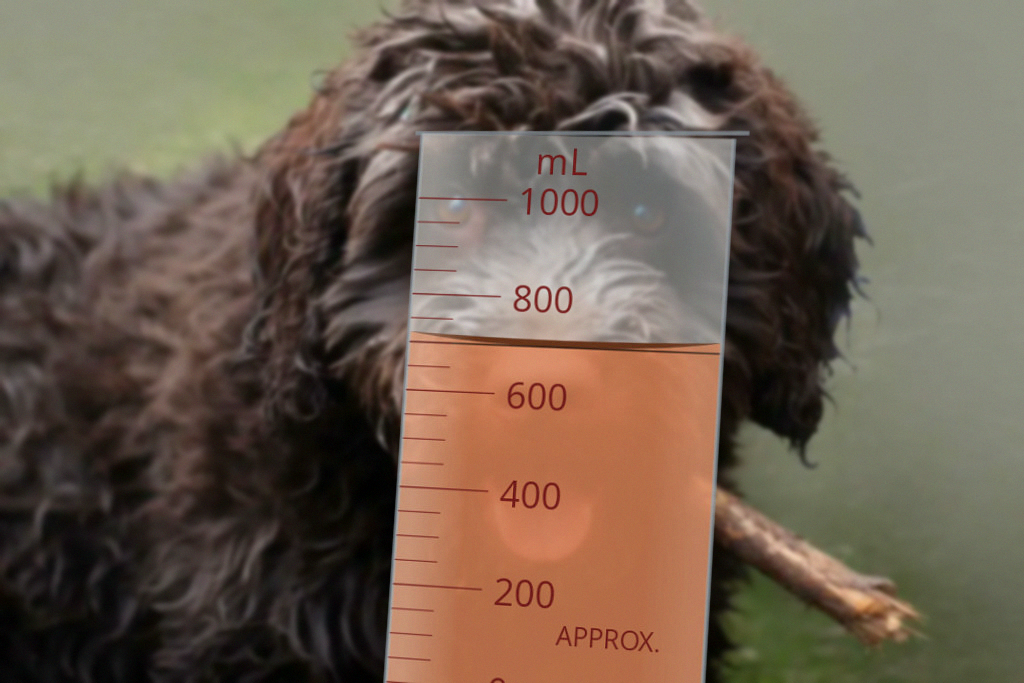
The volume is 700 mL
